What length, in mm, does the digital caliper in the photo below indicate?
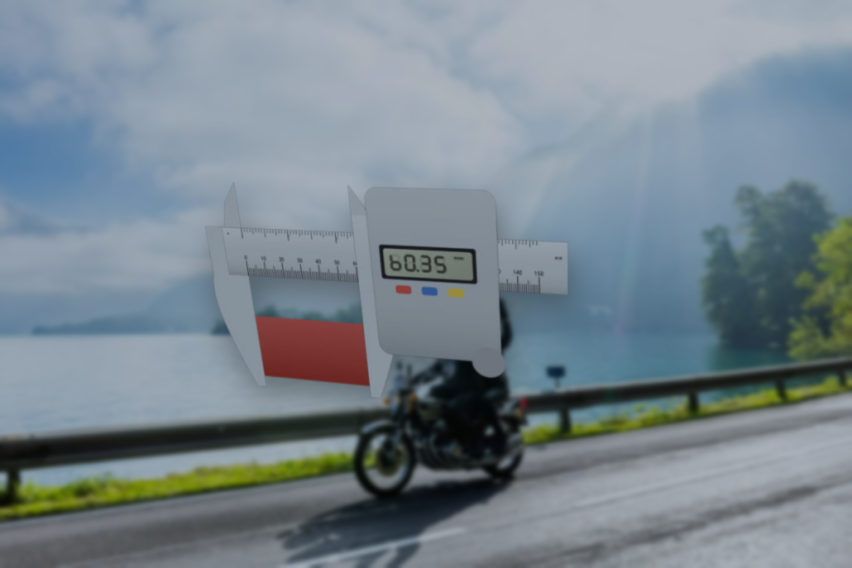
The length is 60.35 mm
